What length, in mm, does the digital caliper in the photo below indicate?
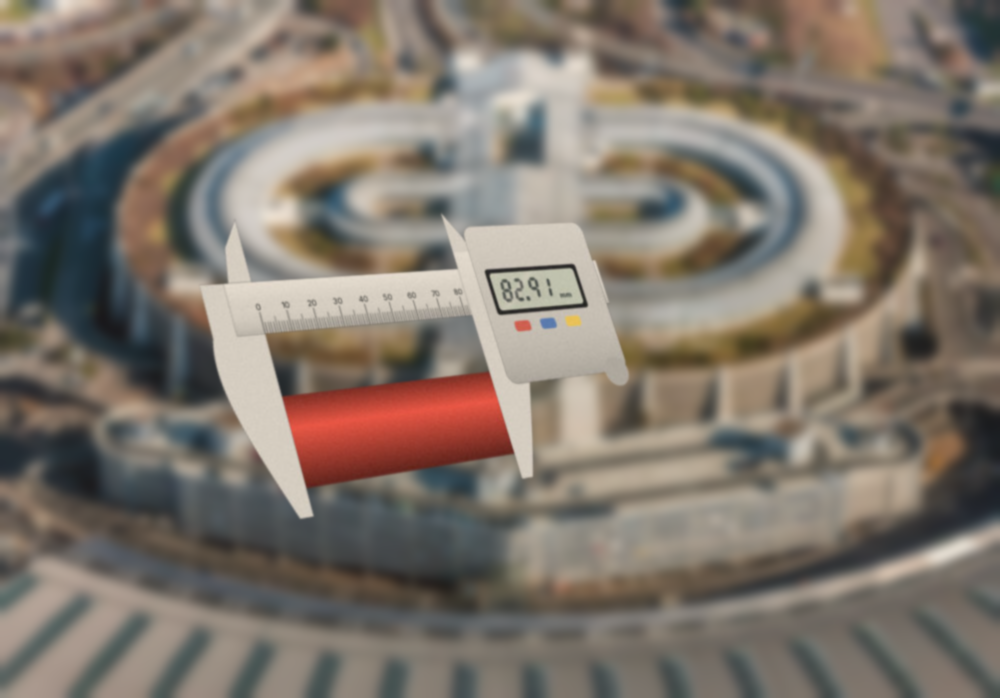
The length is 82.91 mm
